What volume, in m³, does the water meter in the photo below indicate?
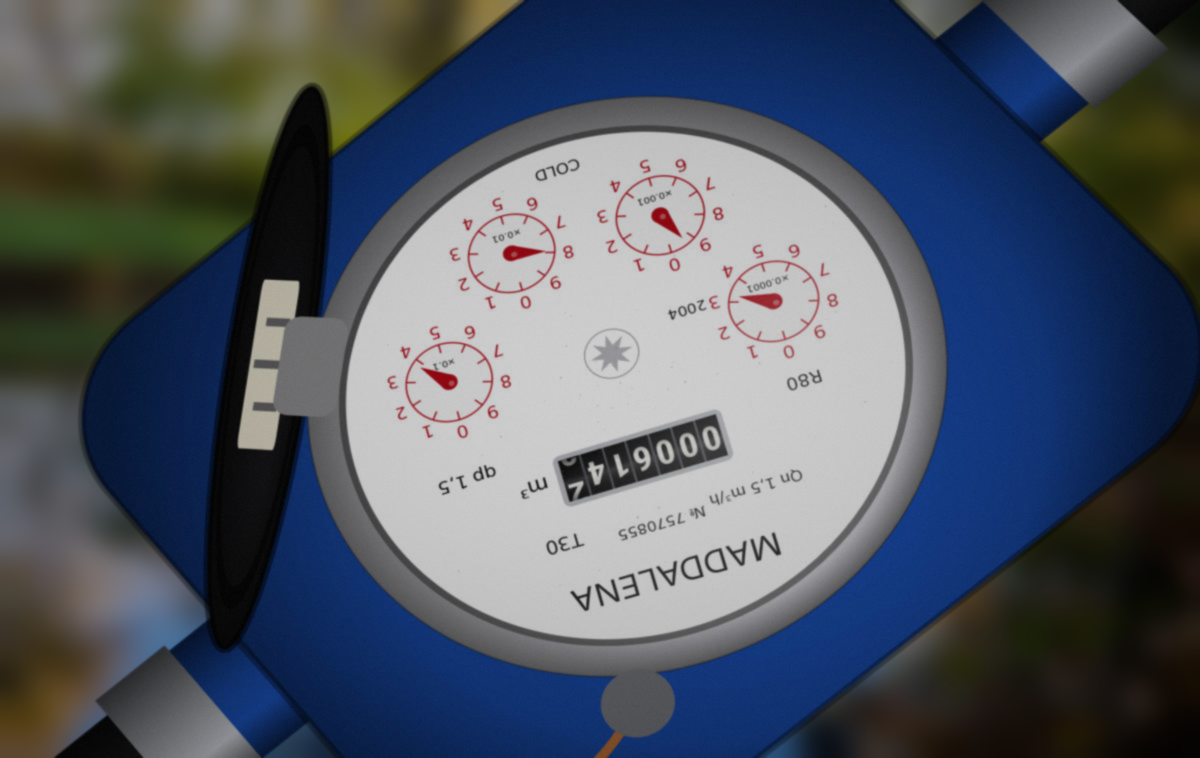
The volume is 6142.3793 m³
